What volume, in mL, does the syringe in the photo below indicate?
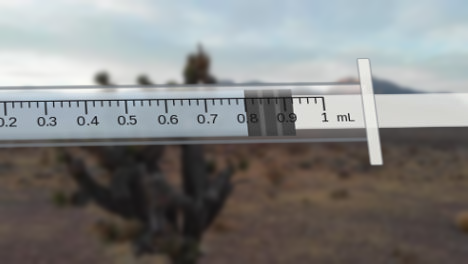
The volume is 0.8 mL
